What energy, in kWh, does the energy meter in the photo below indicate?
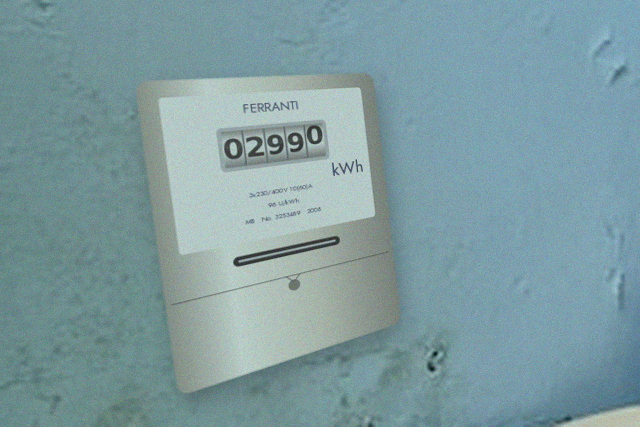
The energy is 2990 kWh
